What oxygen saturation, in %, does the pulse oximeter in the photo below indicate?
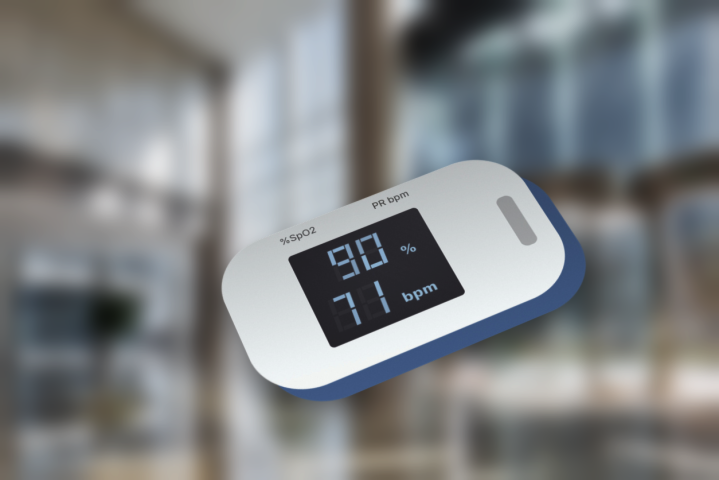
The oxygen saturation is 90 %
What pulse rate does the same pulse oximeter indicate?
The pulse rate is 71 bpm
